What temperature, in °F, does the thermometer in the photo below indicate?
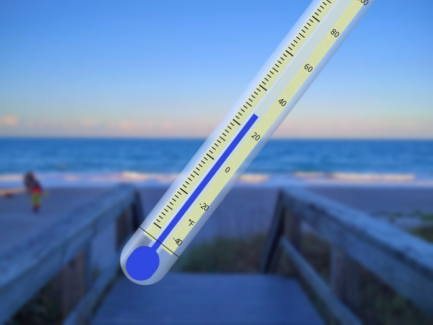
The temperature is 28 °F
